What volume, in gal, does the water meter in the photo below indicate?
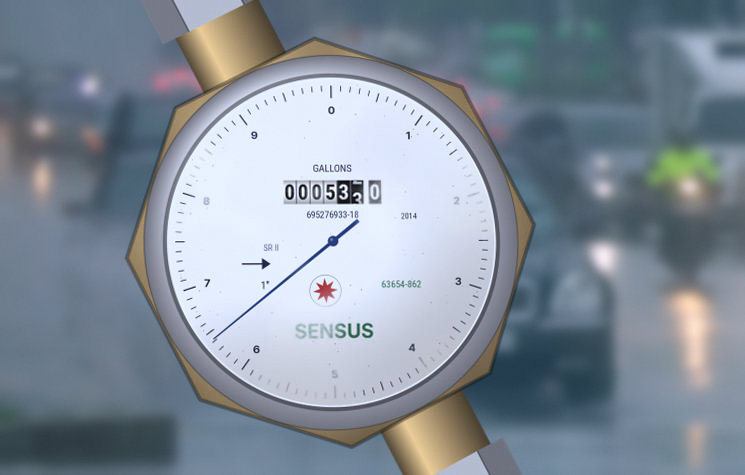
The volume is 5326.4 gal
